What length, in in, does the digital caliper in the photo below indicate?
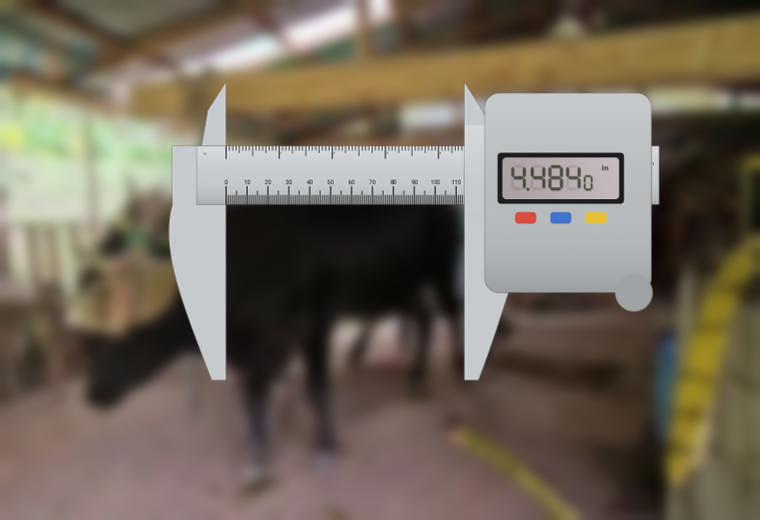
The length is 4.4840 in
